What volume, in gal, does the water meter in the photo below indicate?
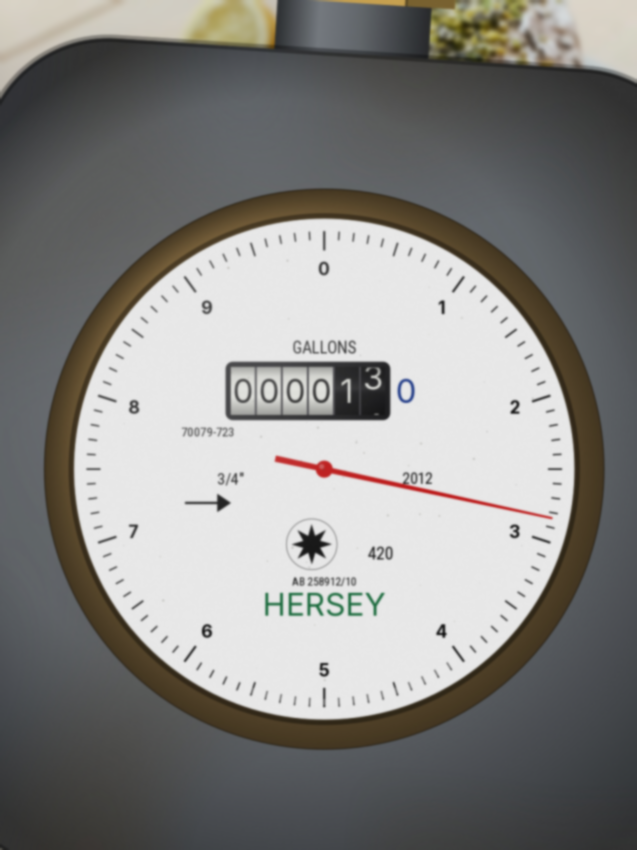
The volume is 132.8 gal
